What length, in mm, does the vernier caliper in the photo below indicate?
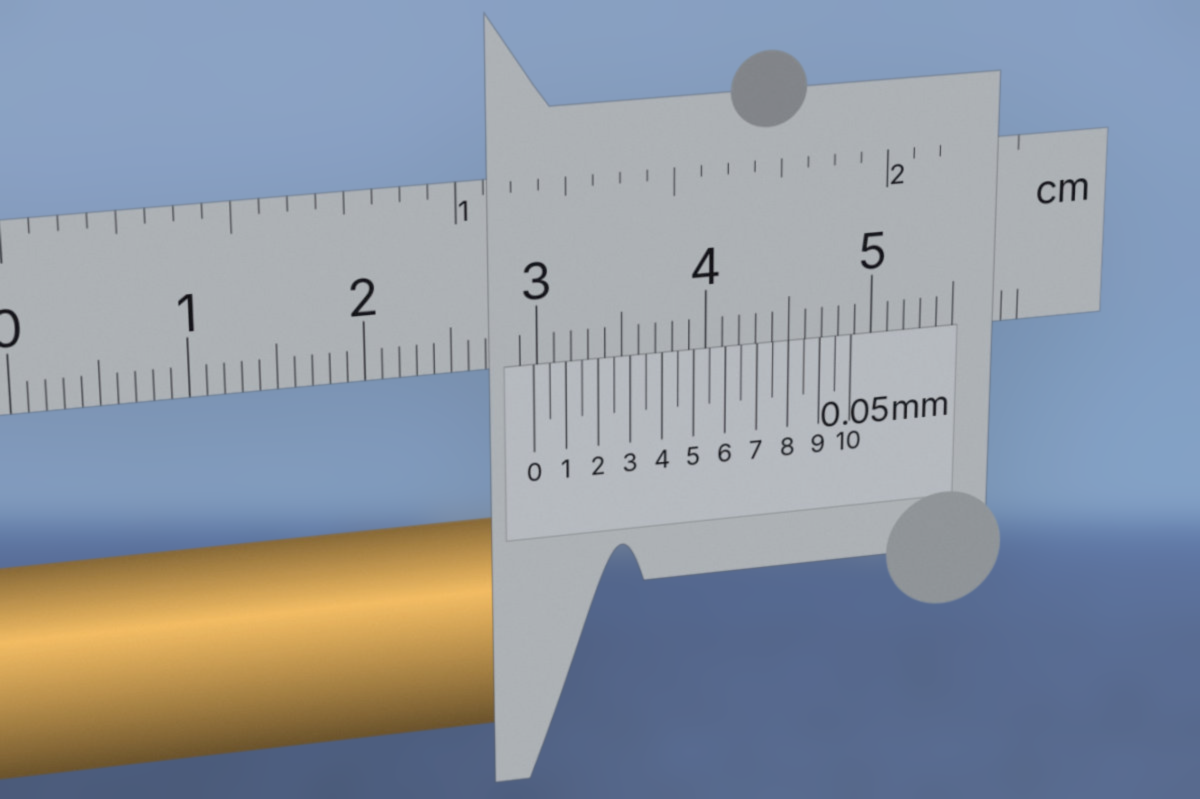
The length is 29.8 mm
